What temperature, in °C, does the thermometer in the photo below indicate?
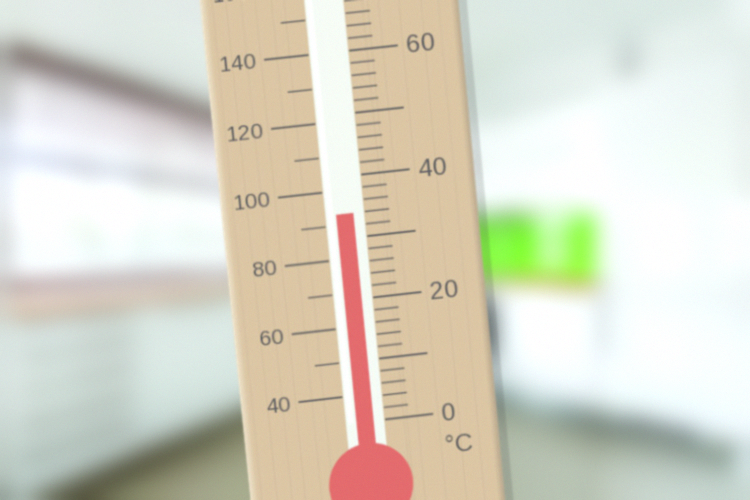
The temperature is 34 °C
